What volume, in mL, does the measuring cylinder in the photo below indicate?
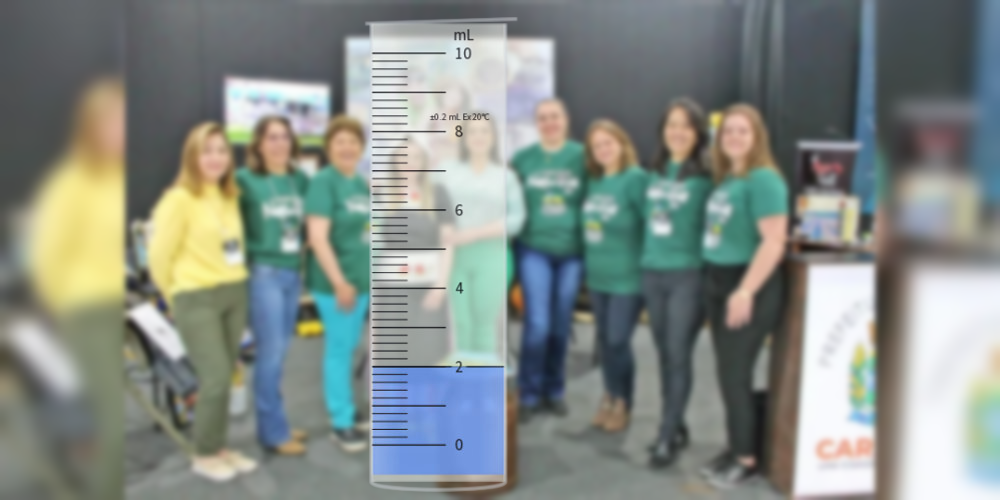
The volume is 2 mL
